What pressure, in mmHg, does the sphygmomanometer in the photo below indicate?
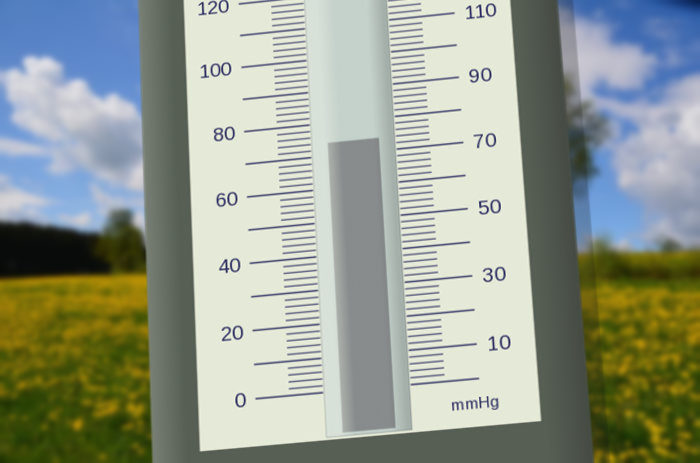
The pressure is 74 mmHg
